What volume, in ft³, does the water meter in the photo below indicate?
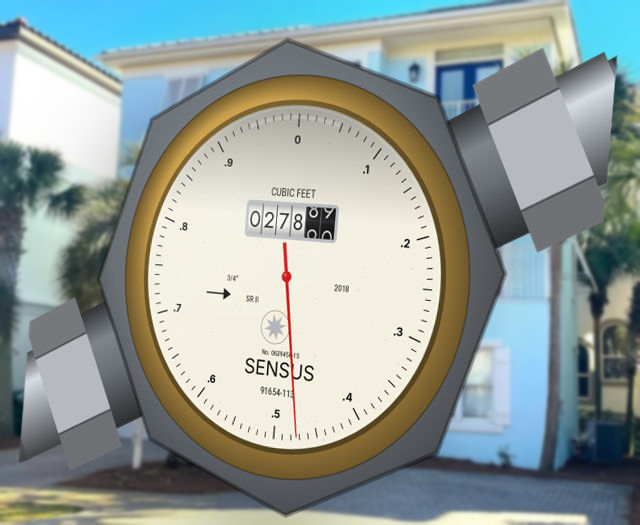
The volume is 27889.47 ft³
